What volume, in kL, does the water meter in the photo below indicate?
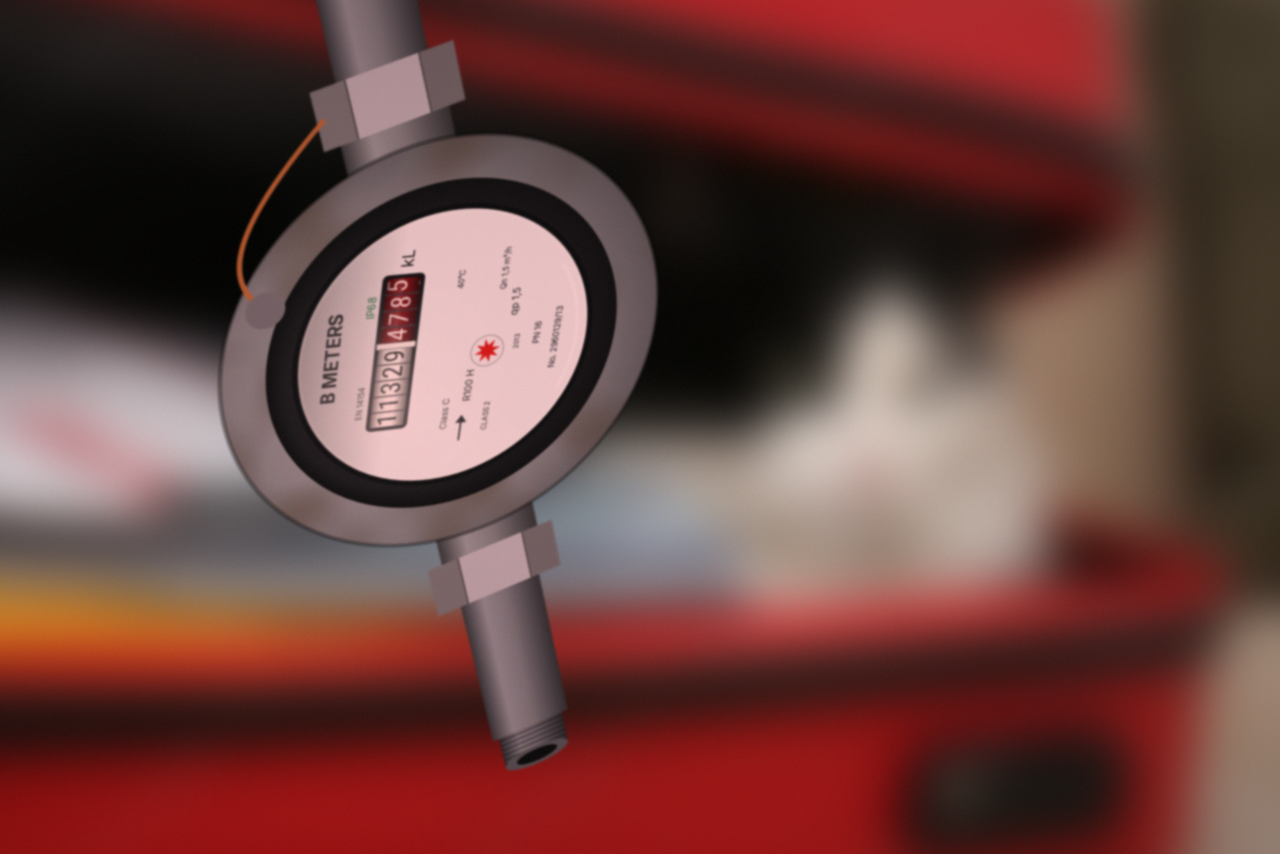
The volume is 11329.4785 kL
